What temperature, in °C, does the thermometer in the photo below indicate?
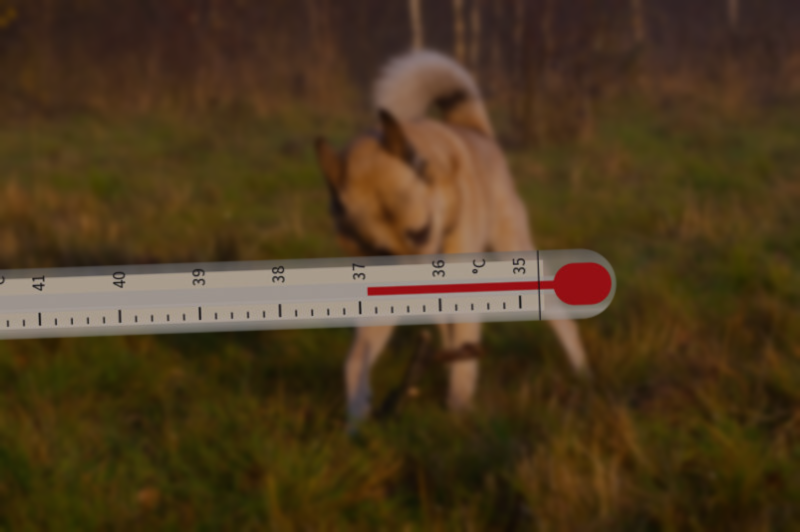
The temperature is 36.9 °C
